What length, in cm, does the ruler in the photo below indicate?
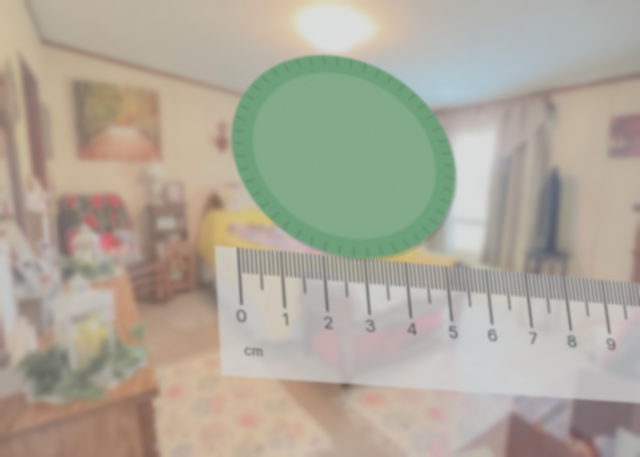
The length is 5.5 cm
